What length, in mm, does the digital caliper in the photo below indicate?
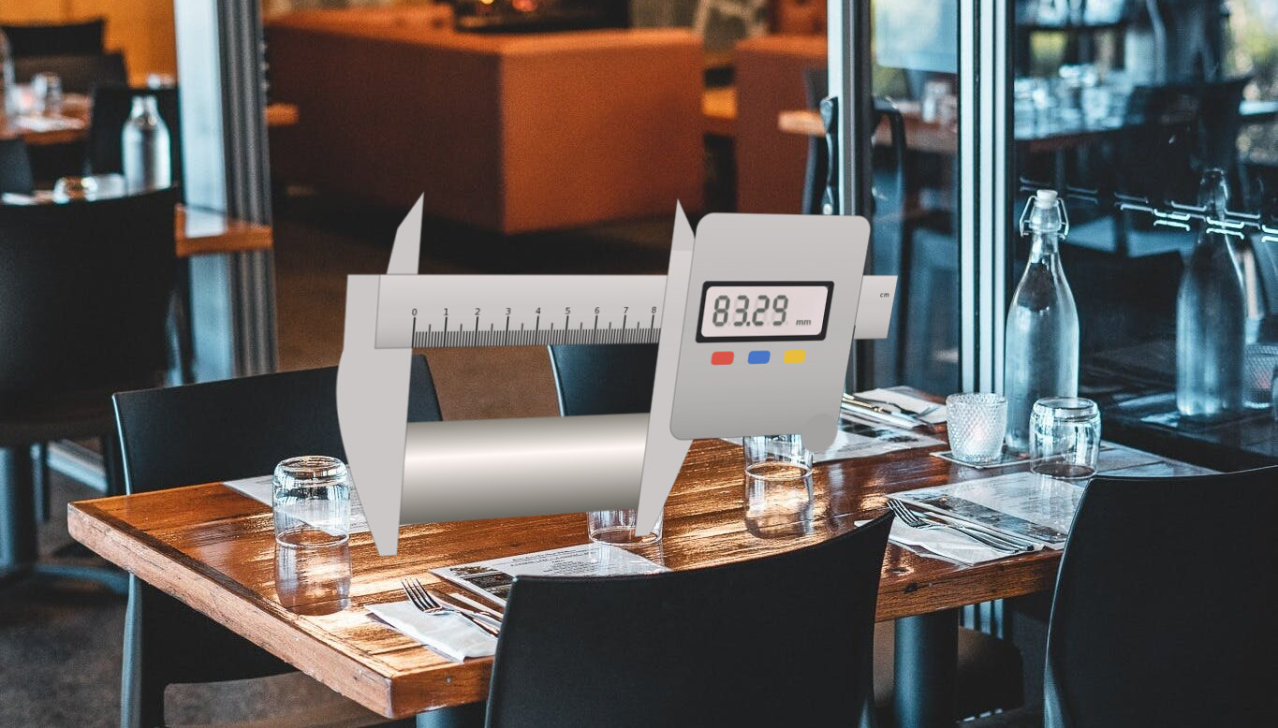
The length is 83.29 mm
